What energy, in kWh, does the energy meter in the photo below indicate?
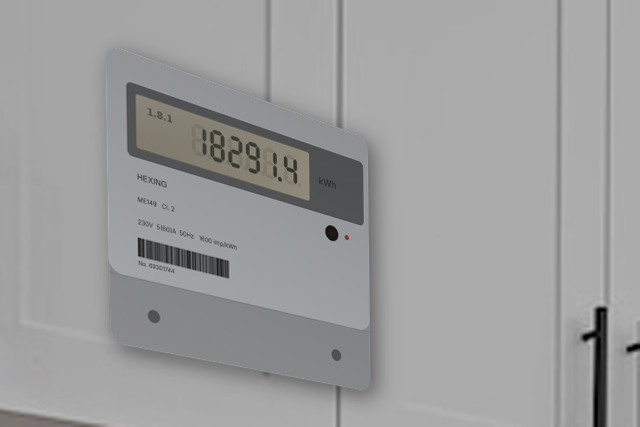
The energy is 18291.4 kWh
